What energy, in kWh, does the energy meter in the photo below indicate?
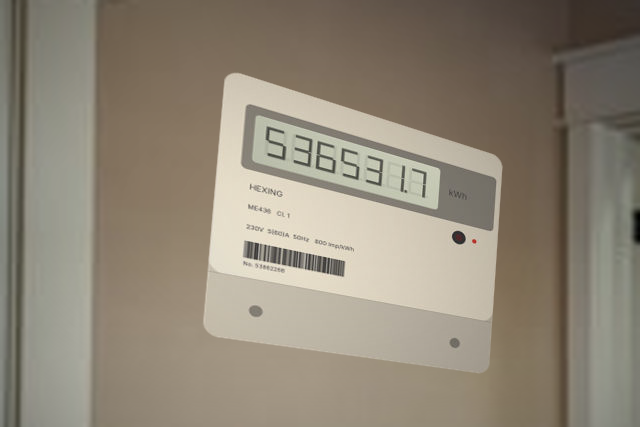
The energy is 536531.7 kWh
